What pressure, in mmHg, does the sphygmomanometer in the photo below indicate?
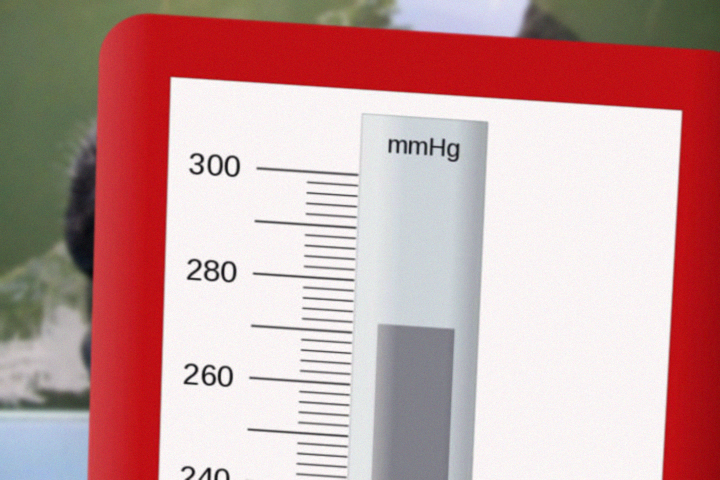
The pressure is 272 mmHg
